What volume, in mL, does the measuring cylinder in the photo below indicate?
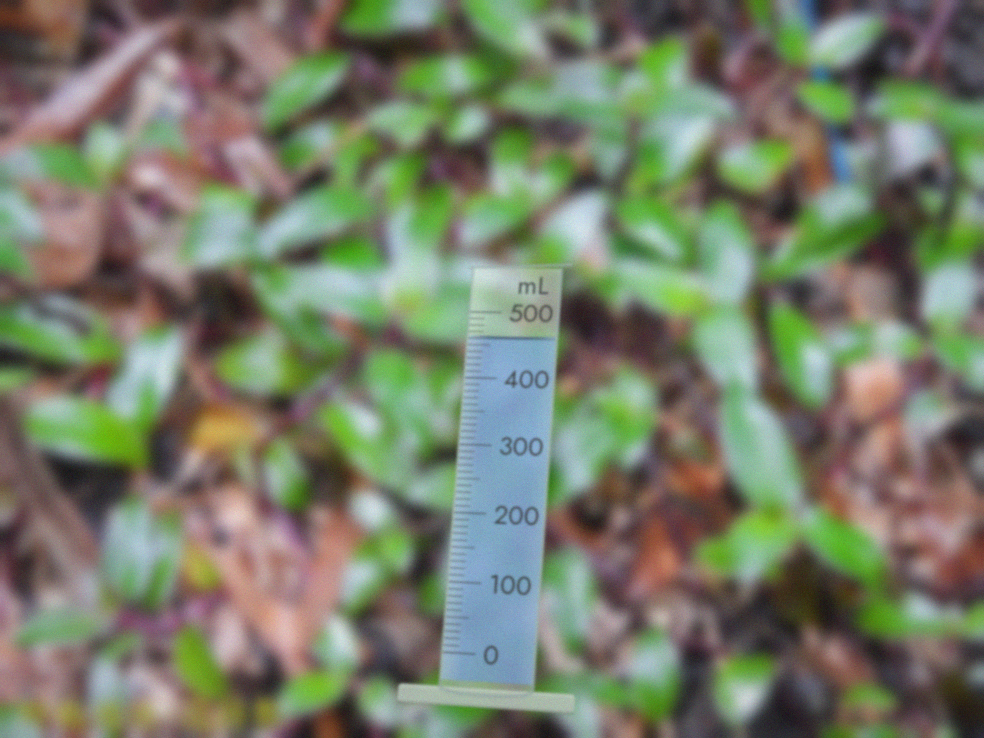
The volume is 460 mL
